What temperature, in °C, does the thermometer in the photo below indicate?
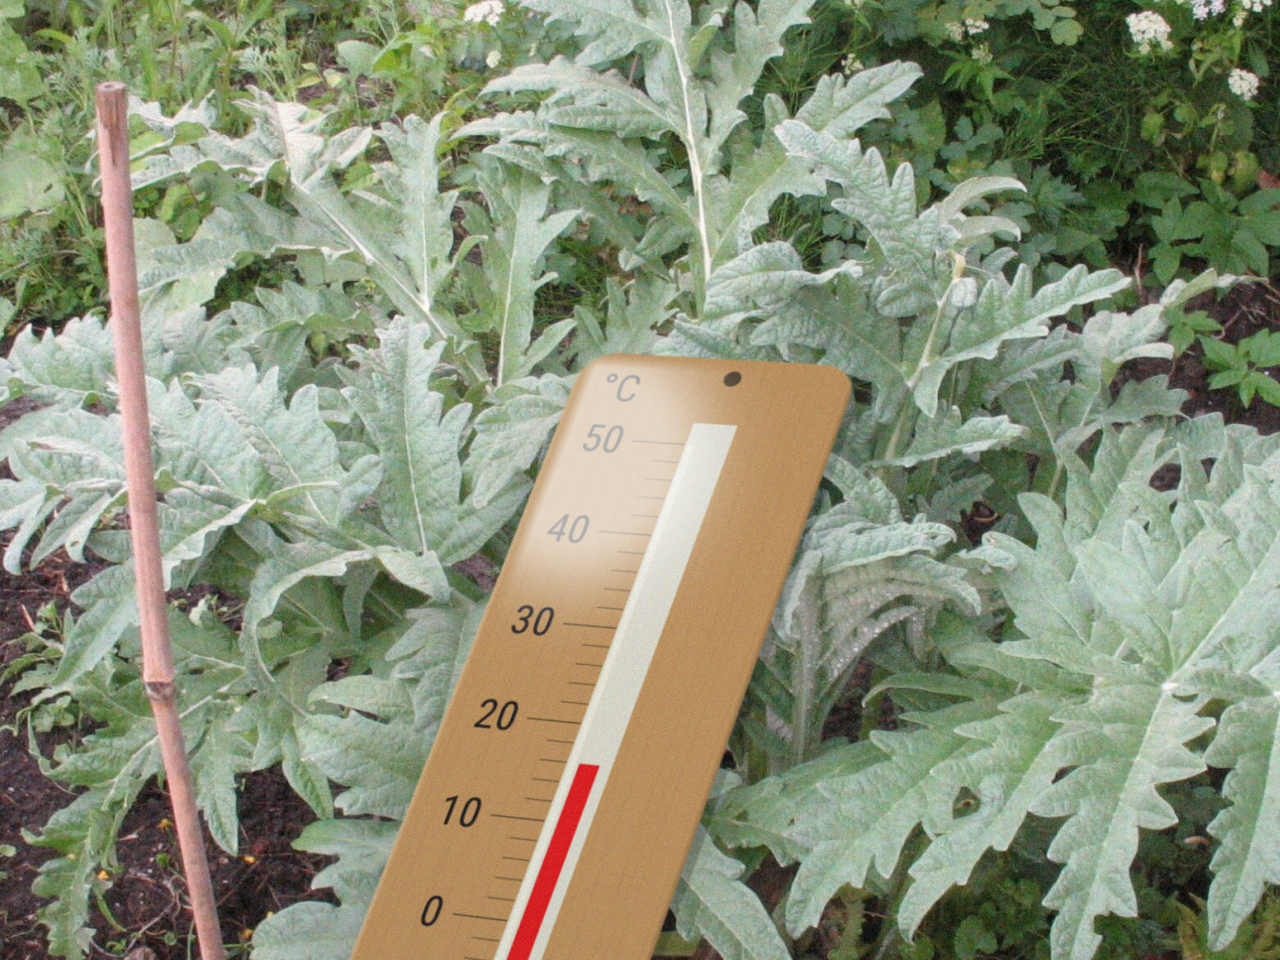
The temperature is 16 °C
